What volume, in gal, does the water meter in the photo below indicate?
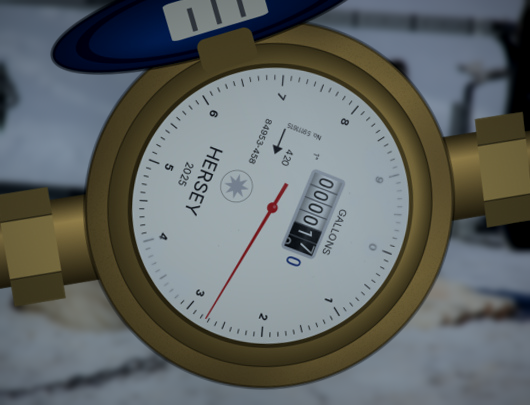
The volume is 172.7 gal
